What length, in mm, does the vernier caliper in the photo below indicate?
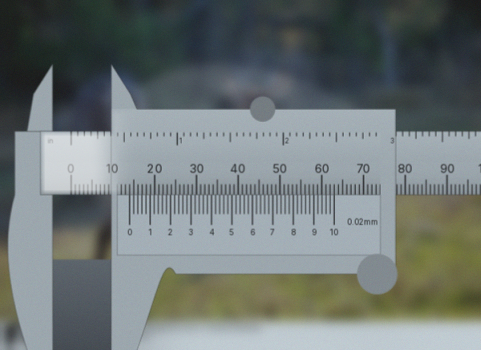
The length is 14.0 mm
